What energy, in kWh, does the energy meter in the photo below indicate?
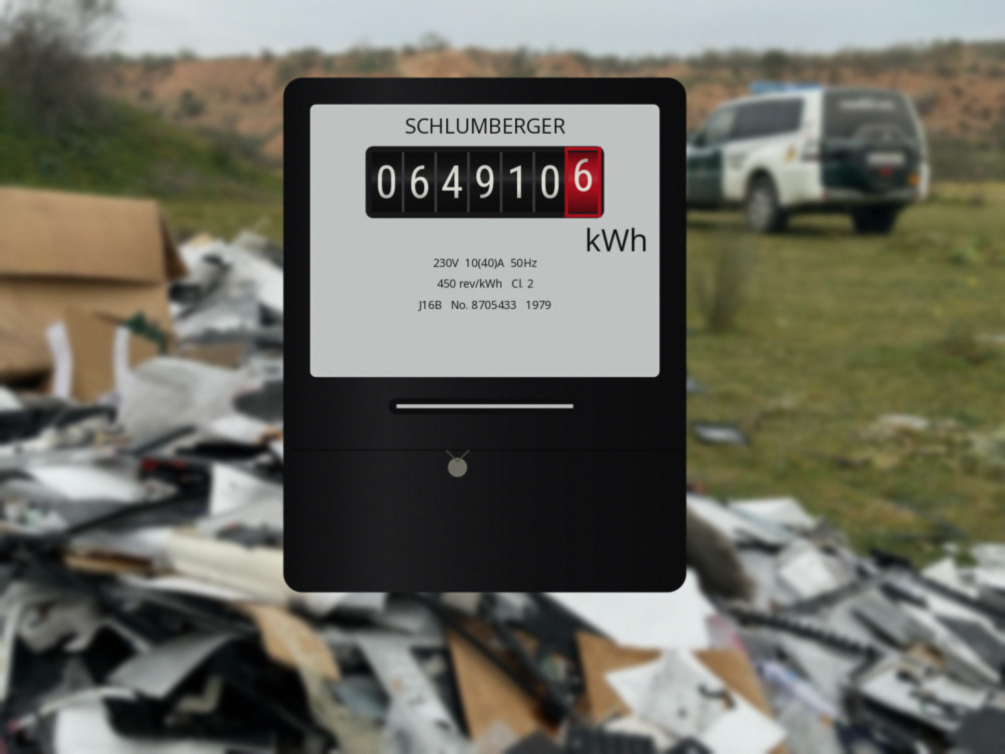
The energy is 64910.6 kWh
